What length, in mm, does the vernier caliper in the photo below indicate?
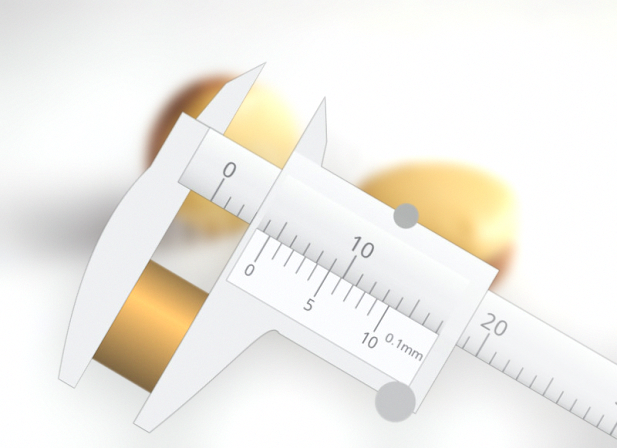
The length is 4.5 mm
